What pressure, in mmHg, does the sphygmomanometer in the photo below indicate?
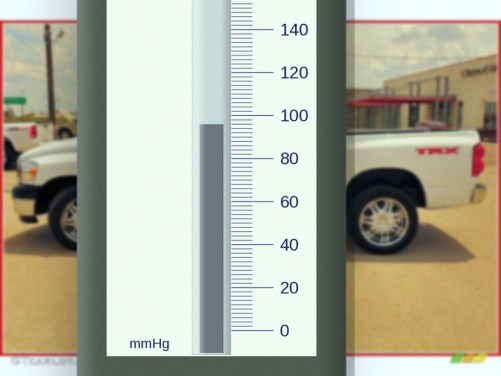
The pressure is 96 mmHg
